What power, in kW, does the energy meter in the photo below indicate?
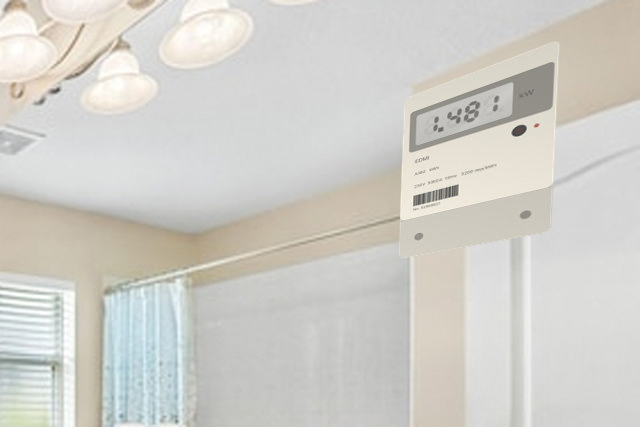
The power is 1.481 kW
